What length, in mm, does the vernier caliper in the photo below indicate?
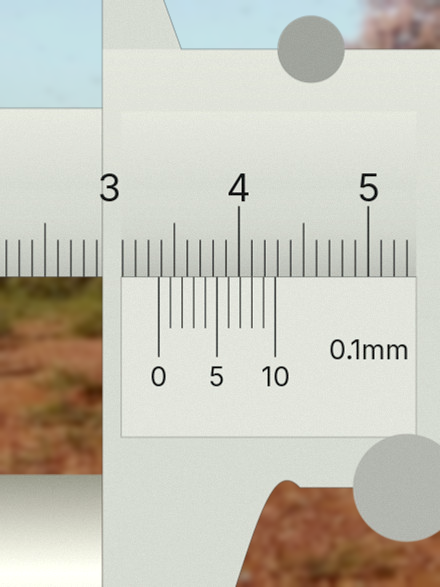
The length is 33.8 mm
